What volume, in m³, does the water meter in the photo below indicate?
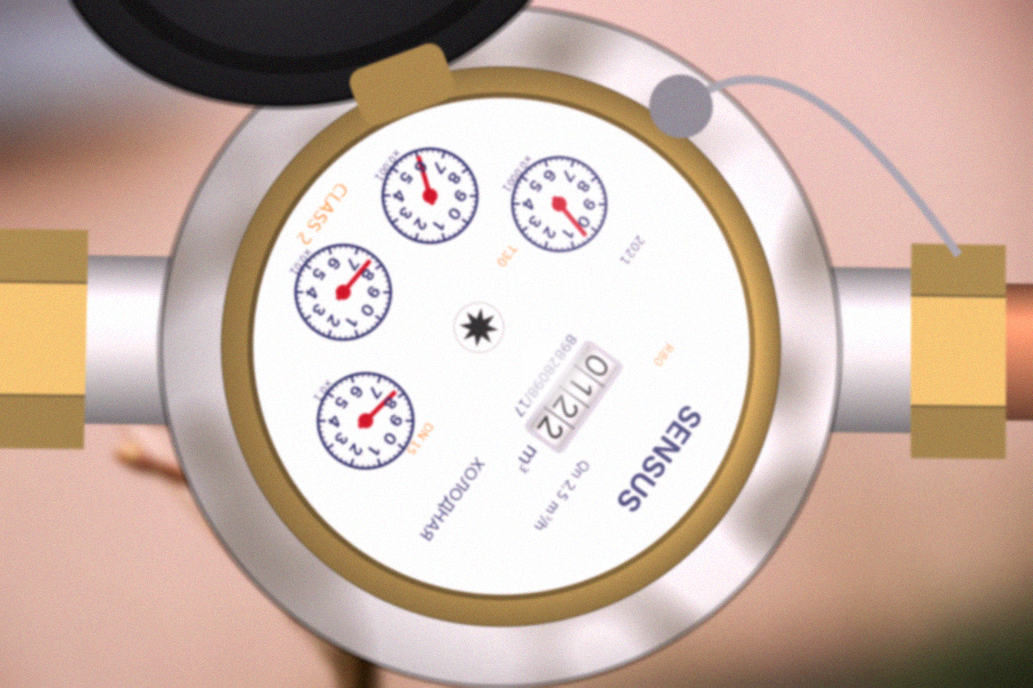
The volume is 122.7760 m³
